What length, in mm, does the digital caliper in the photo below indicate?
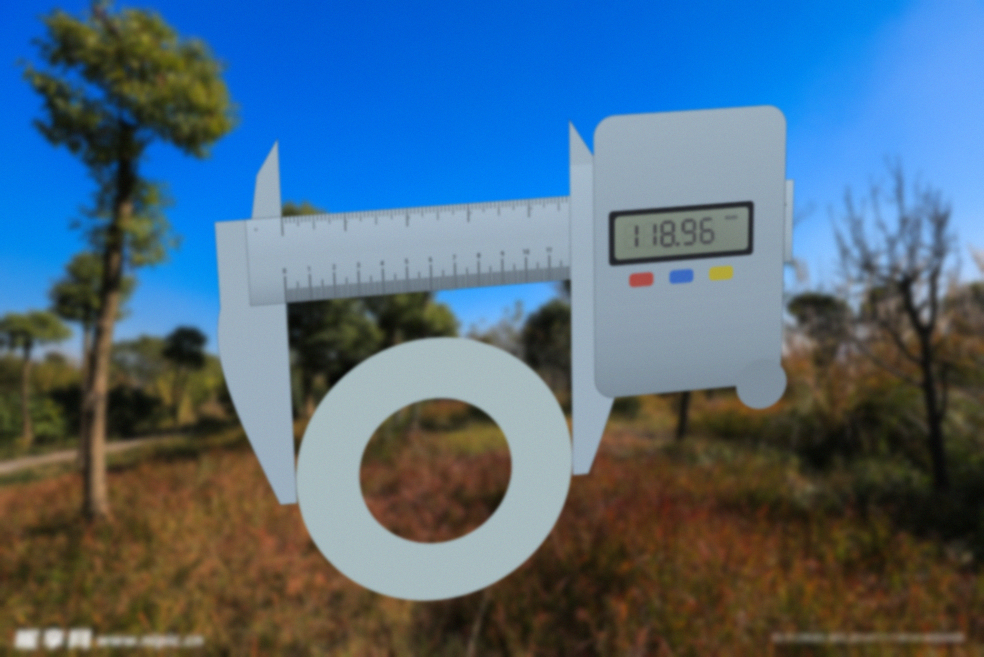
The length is 118.96 mm
